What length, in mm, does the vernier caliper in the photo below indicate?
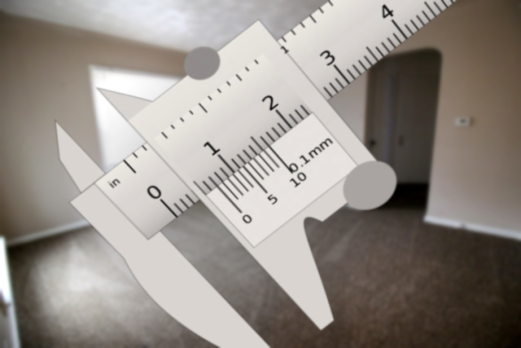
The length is 7.0 mm
